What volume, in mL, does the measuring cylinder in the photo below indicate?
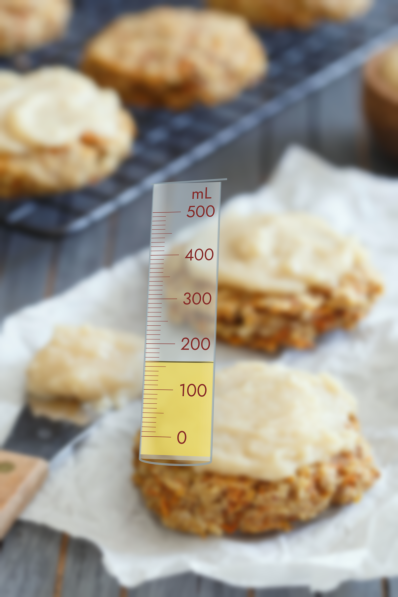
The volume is 160 mL
